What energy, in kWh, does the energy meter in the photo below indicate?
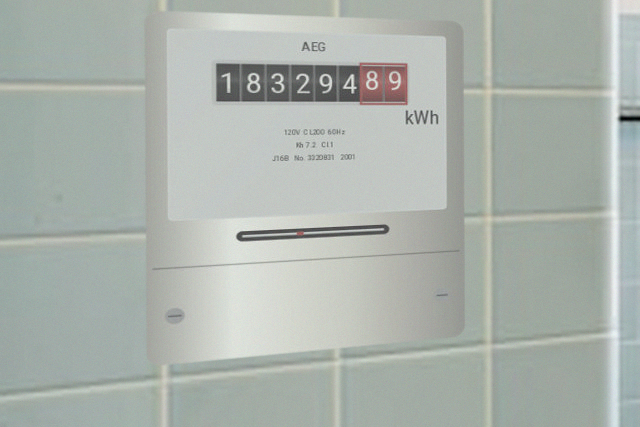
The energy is 183294.89 kWh
